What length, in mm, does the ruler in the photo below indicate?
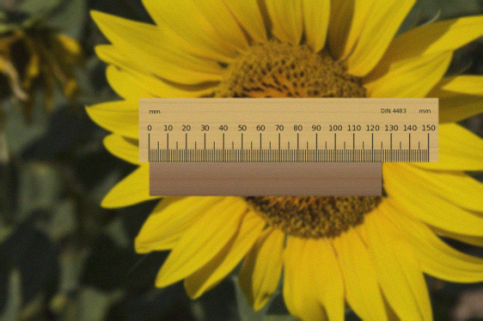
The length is 125 mm
